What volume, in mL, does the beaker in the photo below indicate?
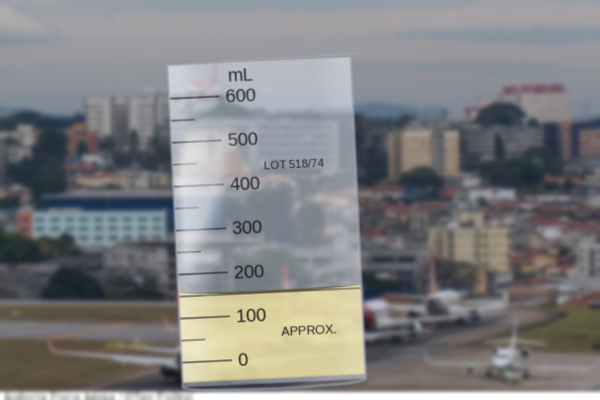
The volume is 150 mL
